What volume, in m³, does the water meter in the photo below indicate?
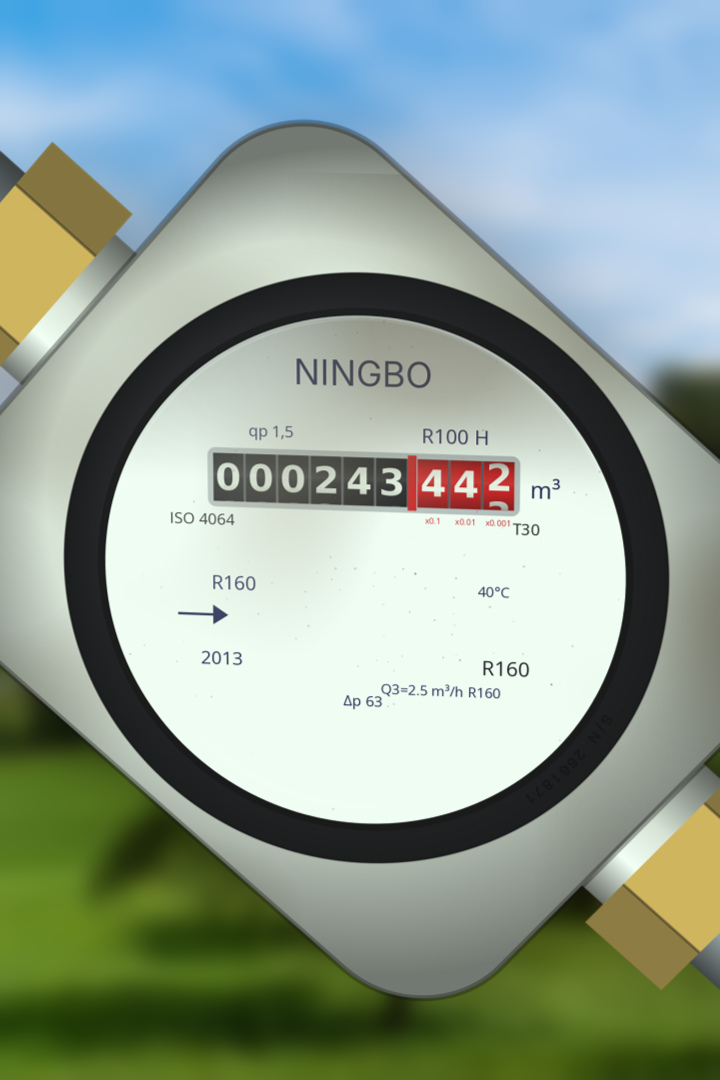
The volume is 243.442 m³
